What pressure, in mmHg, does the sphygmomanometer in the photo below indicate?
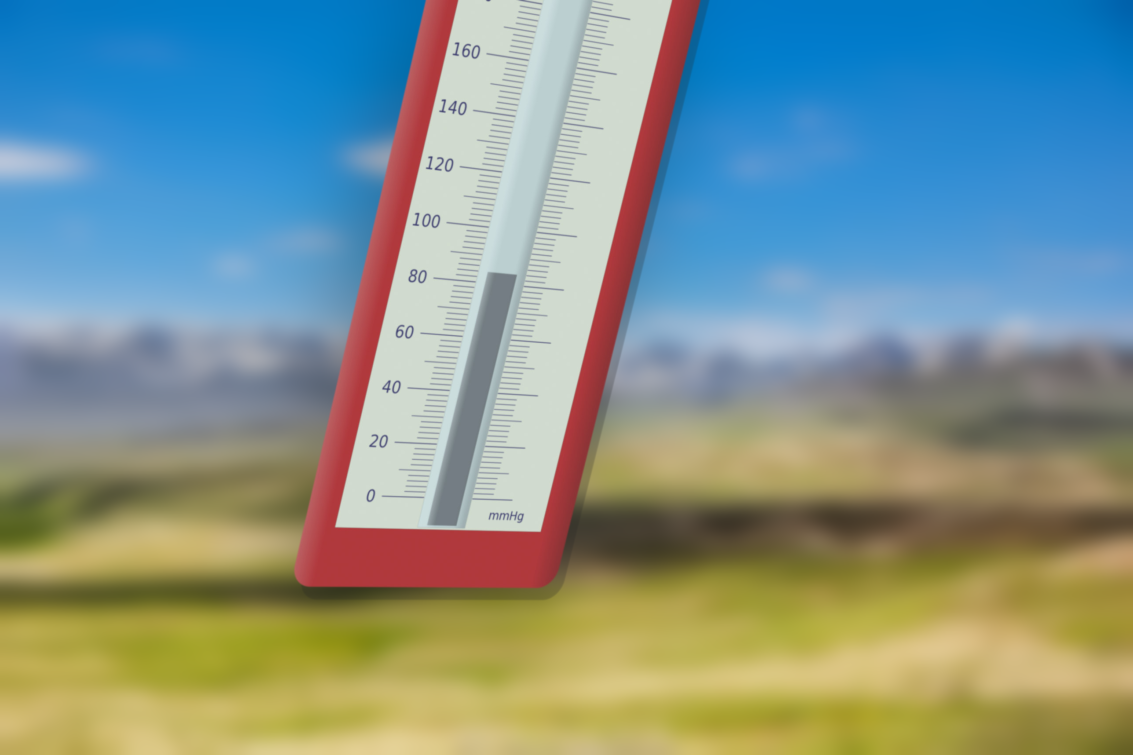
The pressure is 84 mmHg
